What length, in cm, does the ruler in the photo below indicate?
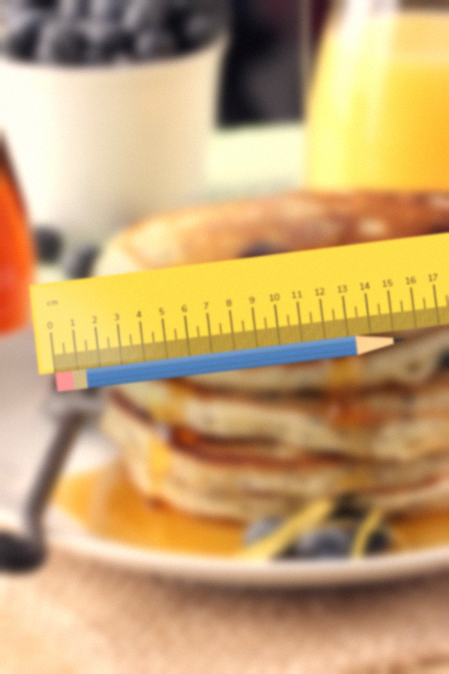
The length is 15.5 cm
